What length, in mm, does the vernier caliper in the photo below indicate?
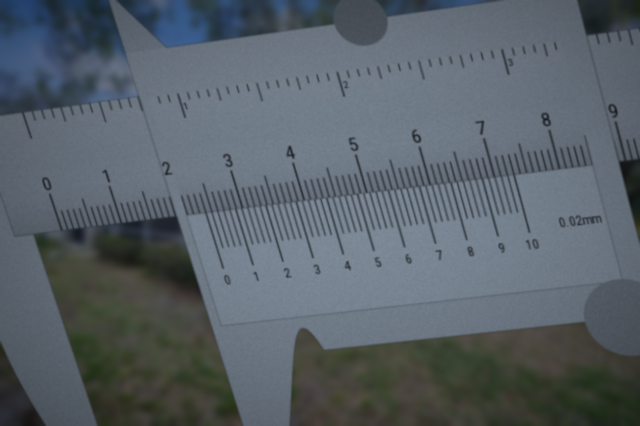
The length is 24.0 mm
